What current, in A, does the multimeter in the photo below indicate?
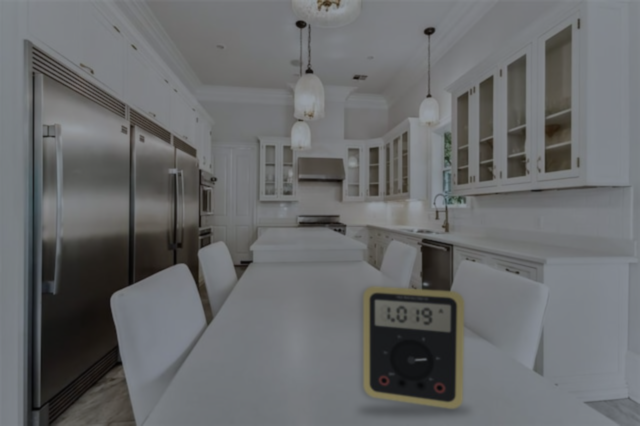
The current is 1.019 A
